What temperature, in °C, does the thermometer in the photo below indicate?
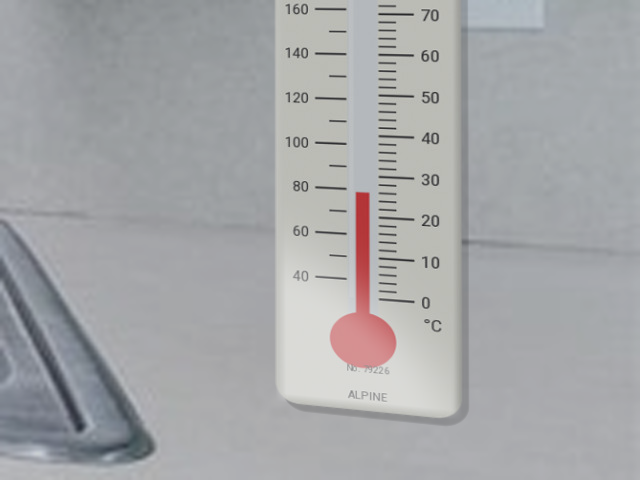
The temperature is 26 °C
